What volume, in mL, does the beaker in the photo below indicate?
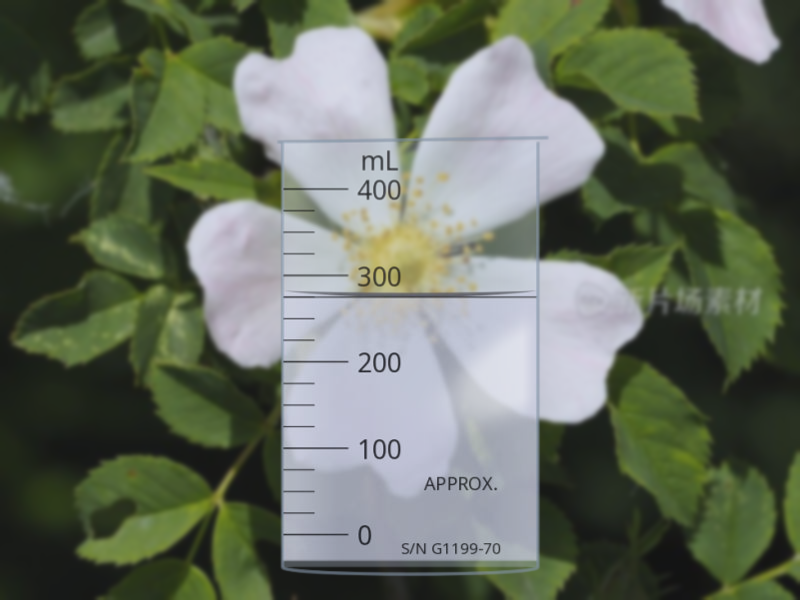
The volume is 275 mL
